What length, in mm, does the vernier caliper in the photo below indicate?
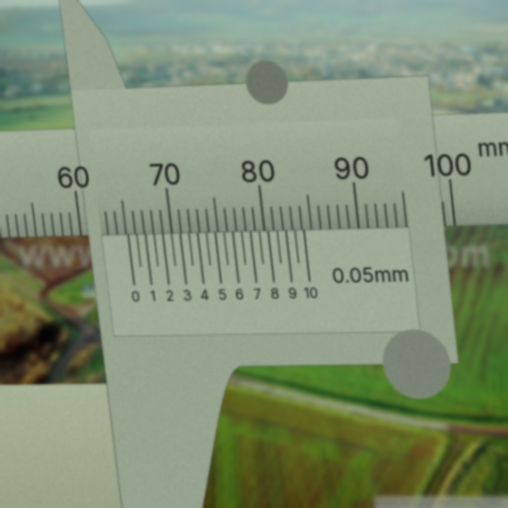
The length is 65.2 mm
